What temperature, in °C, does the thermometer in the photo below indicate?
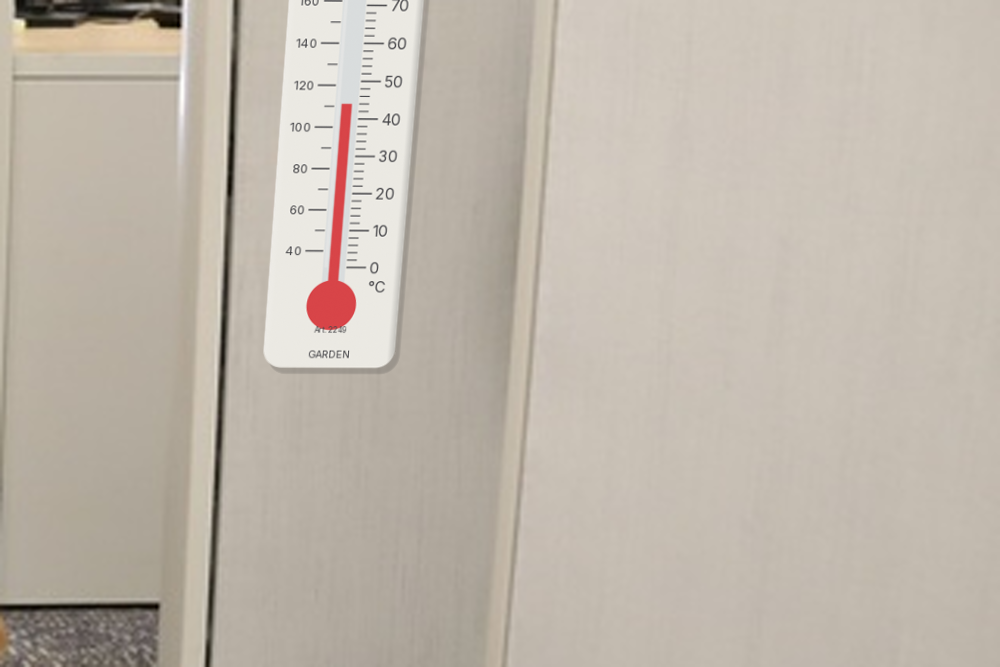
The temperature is 44 °C
